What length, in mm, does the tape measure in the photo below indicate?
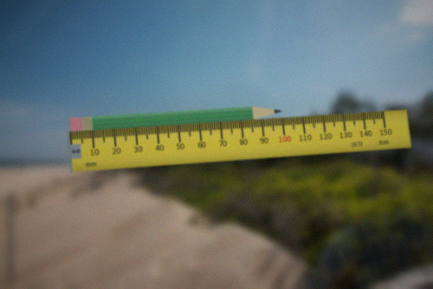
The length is 100 mm
